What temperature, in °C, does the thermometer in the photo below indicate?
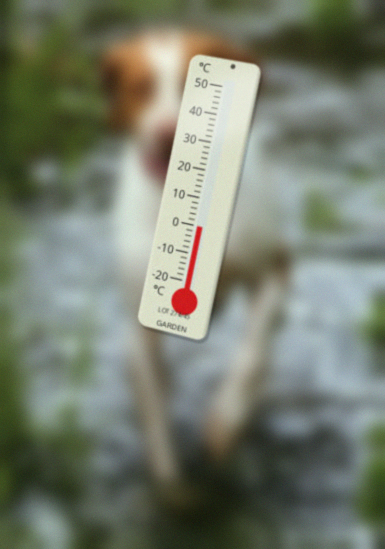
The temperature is 0 °C
